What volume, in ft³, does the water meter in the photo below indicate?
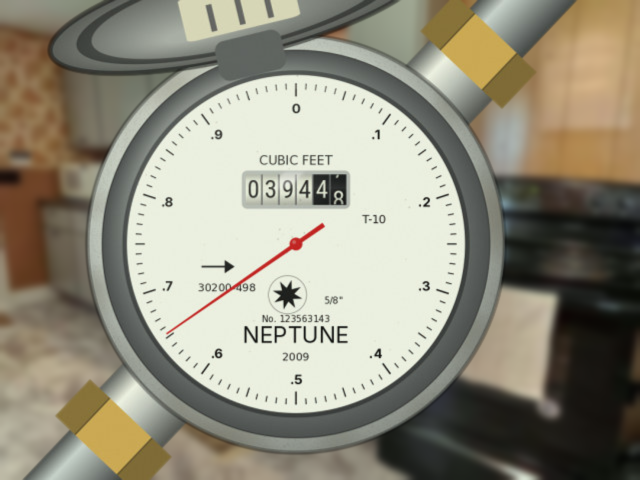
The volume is 39447.65 ft³
